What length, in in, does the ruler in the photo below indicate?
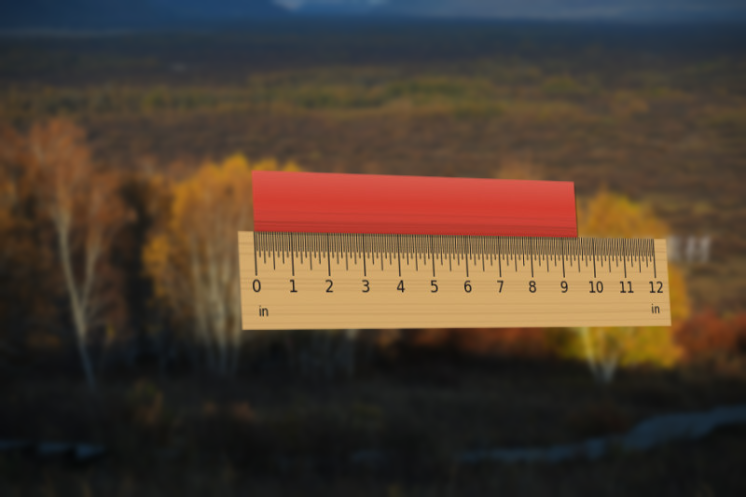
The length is 9.5 in
